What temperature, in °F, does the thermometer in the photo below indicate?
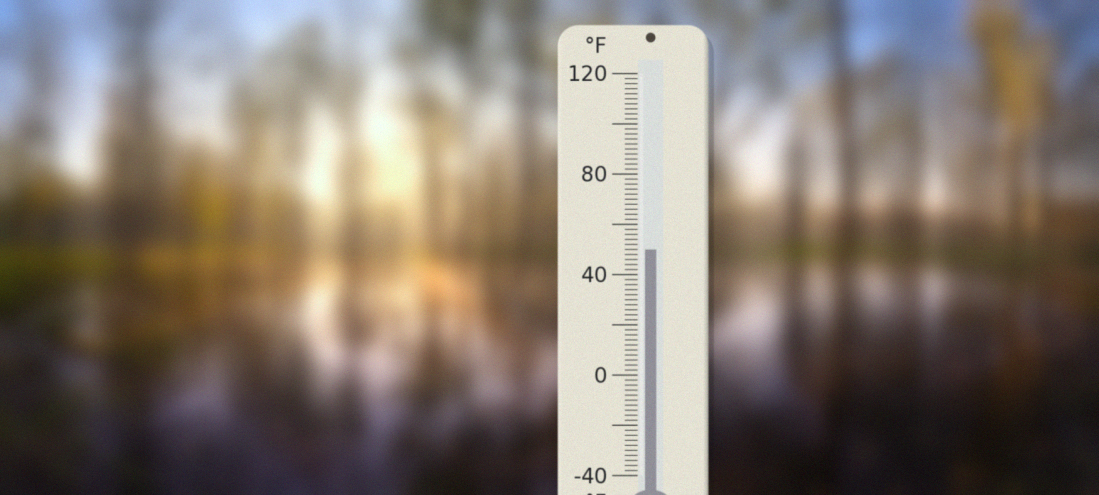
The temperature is 50 °F
